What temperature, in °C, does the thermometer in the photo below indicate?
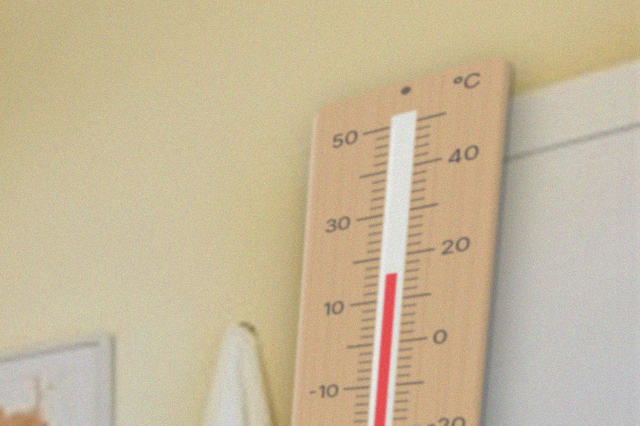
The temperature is 16 °C
